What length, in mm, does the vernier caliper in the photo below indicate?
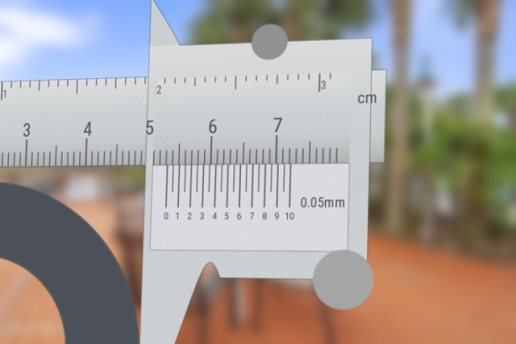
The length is 53.2 mm
